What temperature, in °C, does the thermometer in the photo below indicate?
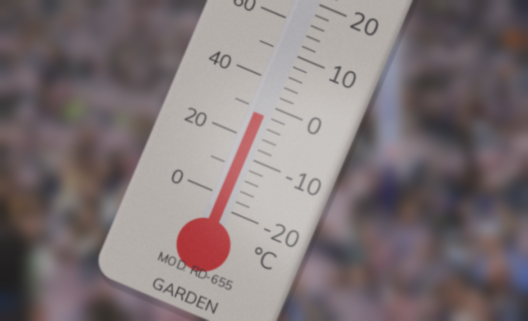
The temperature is -2 °C
